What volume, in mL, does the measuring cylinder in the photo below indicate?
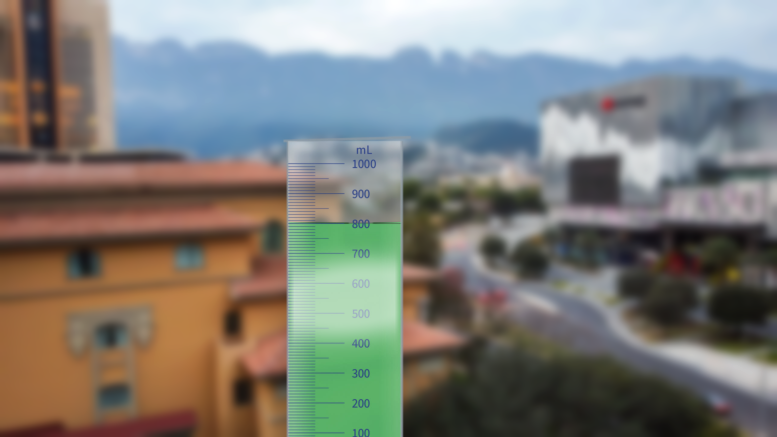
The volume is 800 mL
